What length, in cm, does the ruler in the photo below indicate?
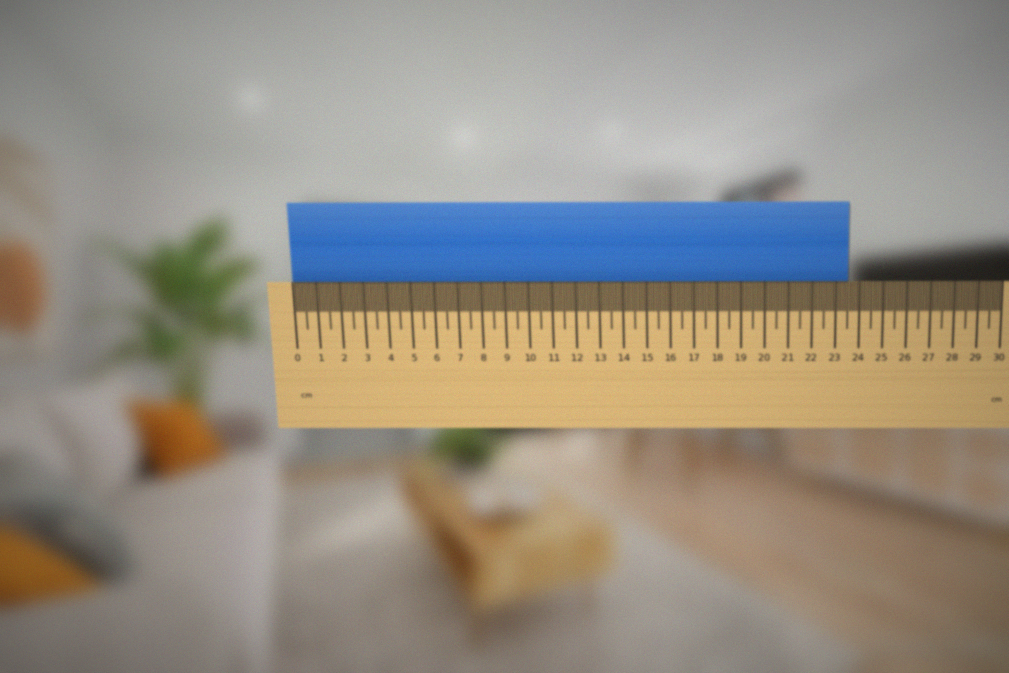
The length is 23.5 cm
